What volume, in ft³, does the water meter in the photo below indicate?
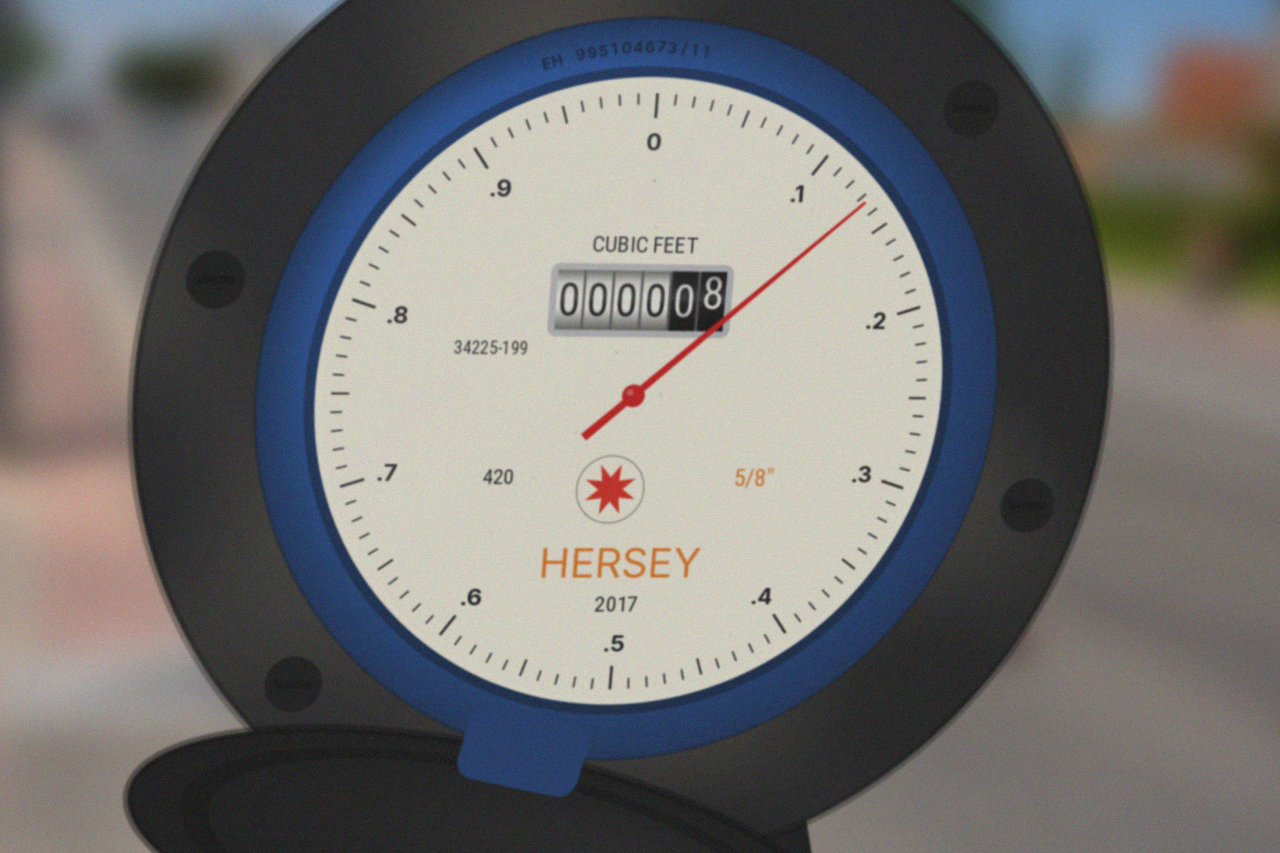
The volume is 8.13 ft³
